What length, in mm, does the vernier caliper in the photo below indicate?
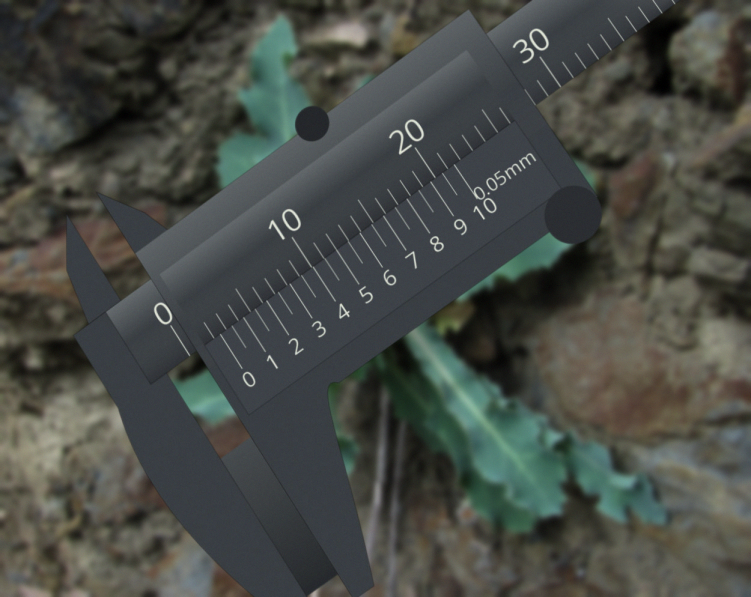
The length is 2.5 mm
